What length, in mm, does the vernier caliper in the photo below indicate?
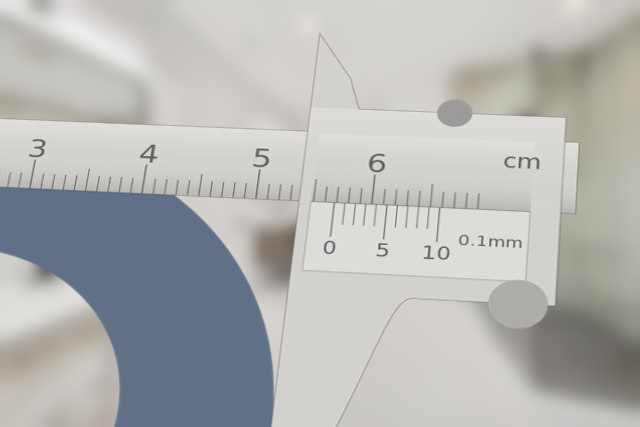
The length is 56.8 mm
